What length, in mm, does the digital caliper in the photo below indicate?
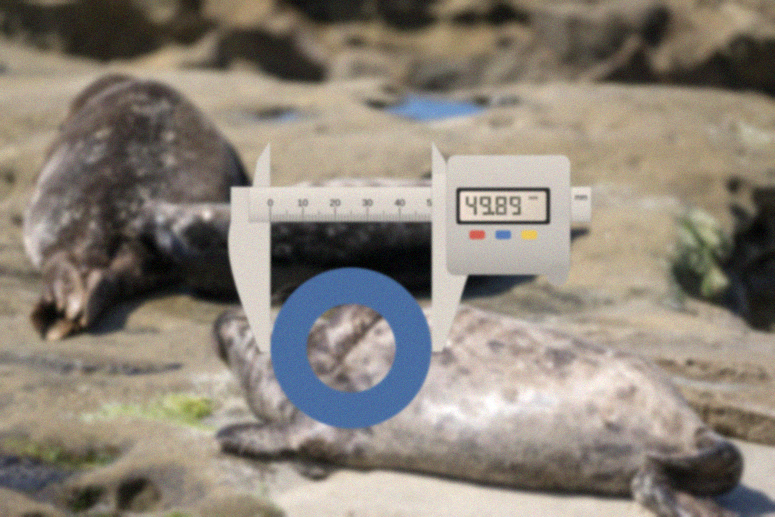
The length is 49.89 mm
